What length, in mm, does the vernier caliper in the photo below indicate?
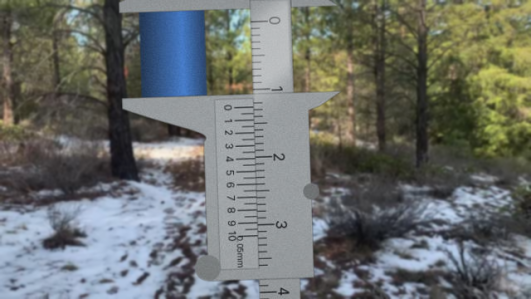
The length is 12.6 mm
